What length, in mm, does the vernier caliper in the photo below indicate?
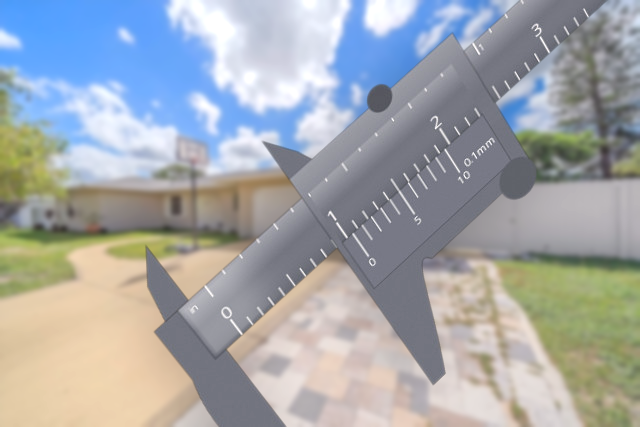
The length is 10.5 mm
